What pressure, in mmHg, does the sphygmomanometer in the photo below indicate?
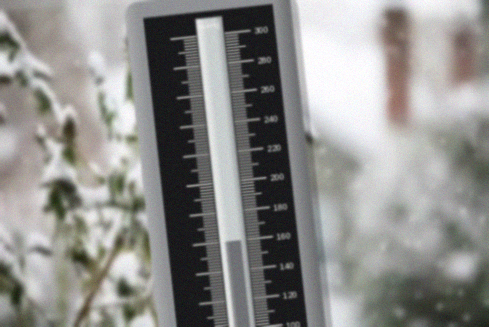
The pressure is 160 mmHg
